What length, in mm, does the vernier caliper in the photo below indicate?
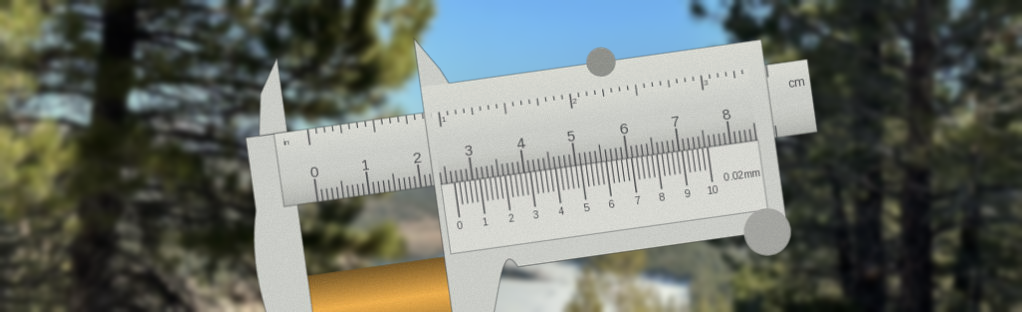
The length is 26.5 mm
